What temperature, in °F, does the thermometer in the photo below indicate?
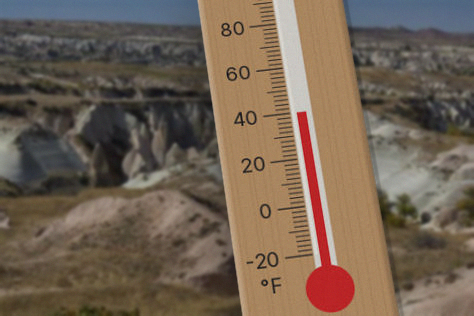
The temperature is 40 °F
